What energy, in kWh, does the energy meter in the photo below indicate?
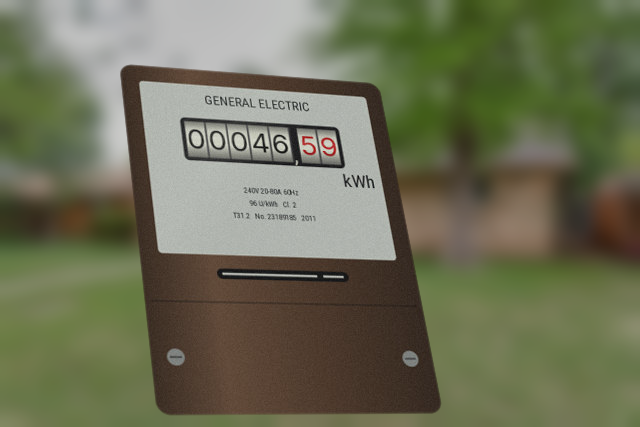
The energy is 46.59 kWh
